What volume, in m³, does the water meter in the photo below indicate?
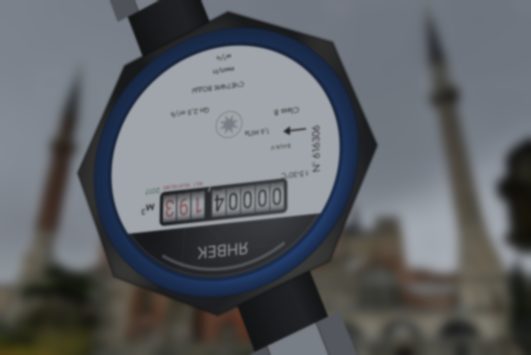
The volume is 4.193 m³
